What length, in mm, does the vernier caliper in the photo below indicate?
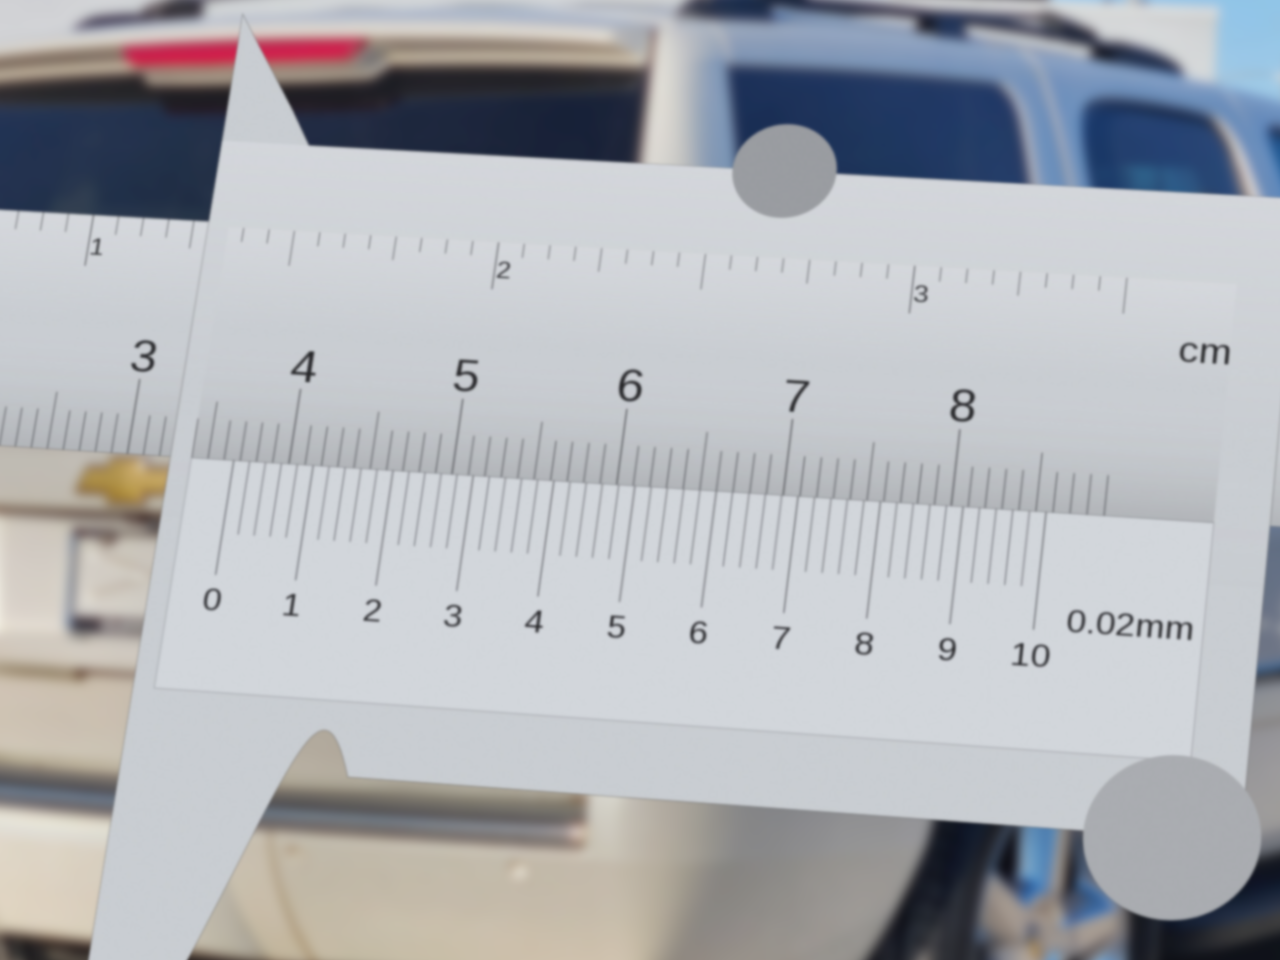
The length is 36.6 mm
